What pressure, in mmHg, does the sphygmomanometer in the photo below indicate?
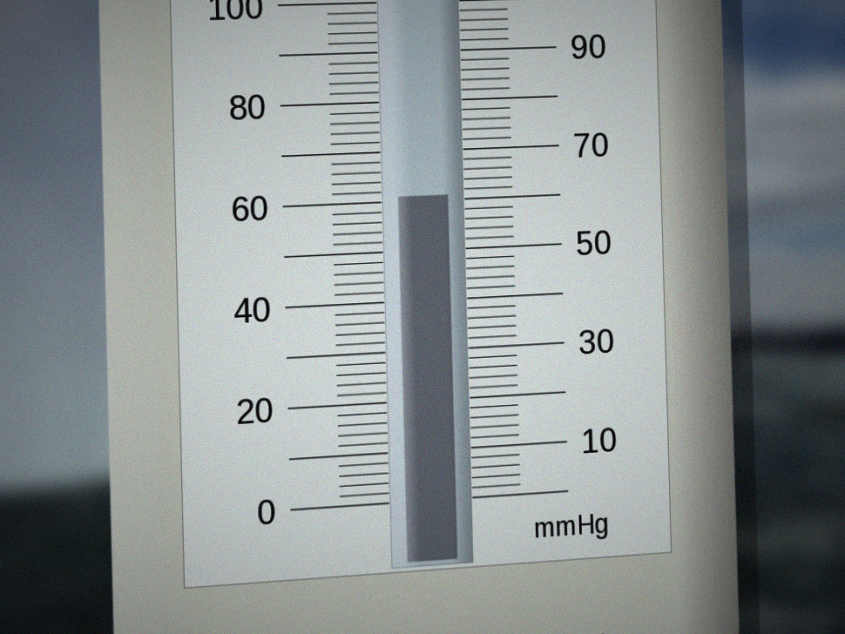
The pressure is 61 mmHg
